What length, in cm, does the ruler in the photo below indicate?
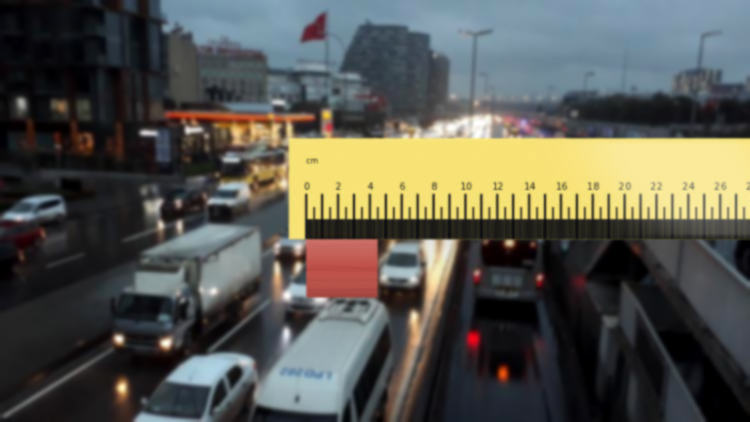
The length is 4.5 cm
